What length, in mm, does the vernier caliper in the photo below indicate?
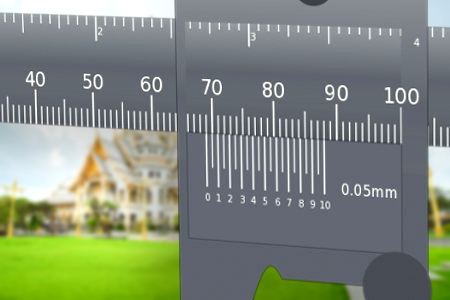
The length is 69.0 mm
